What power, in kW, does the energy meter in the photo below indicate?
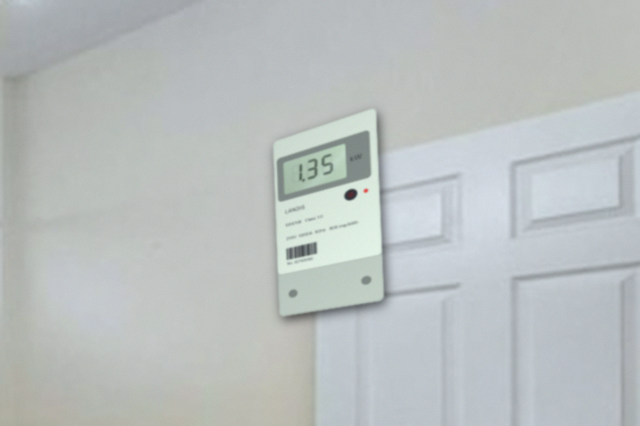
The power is 1.35 kW
